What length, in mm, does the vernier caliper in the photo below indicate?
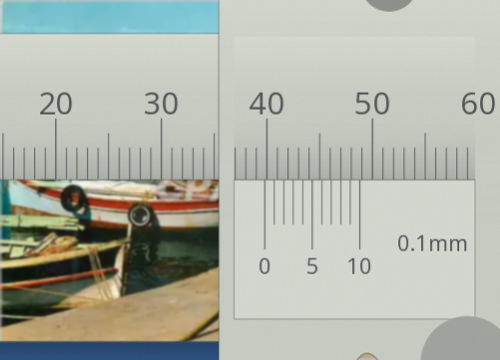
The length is 39.8 mm
